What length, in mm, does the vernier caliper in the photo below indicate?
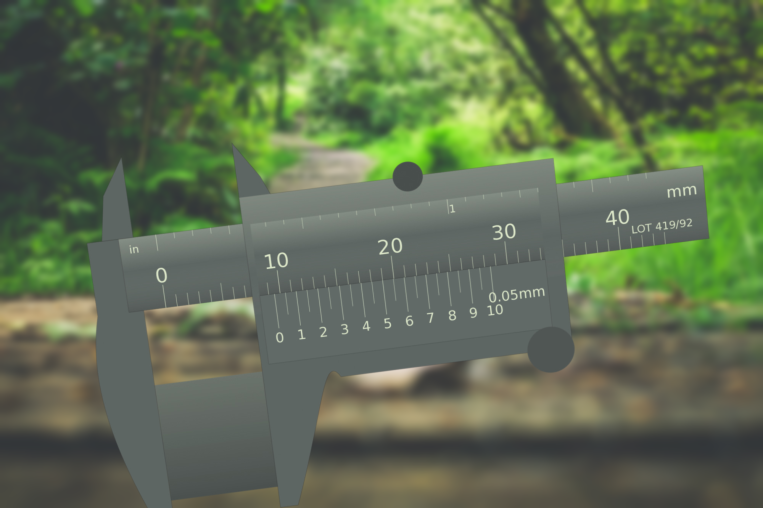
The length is 9.5 mm
